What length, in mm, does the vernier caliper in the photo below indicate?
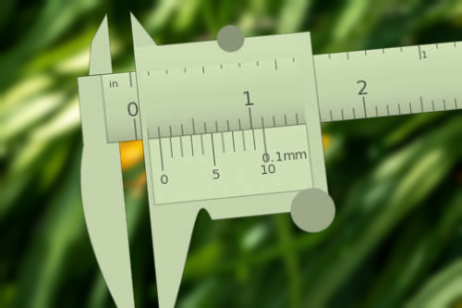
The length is 2.0 mm
